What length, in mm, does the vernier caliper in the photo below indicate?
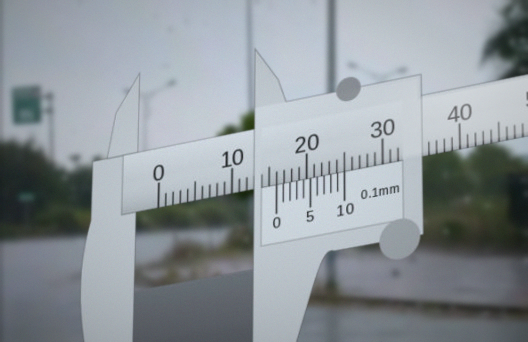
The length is 16.0 mm
